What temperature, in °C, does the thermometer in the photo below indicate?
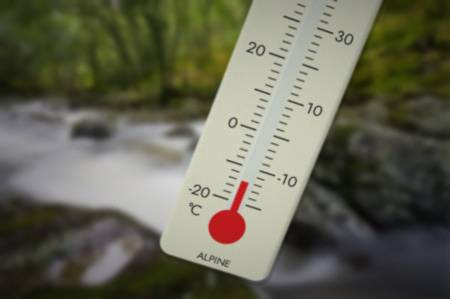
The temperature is -14 °C
